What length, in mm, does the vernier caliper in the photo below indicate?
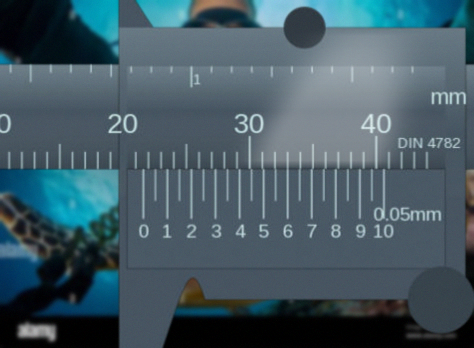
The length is 21.6 mm
